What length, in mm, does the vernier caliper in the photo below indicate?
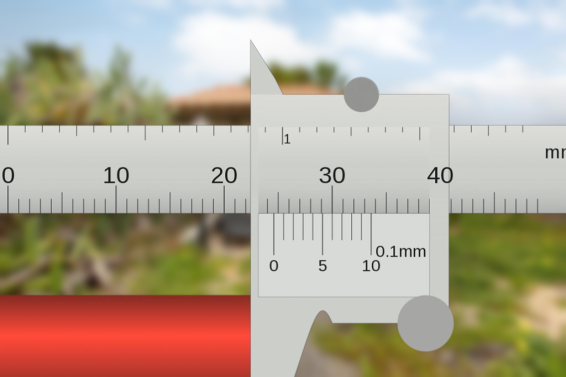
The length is 24.6 mm
